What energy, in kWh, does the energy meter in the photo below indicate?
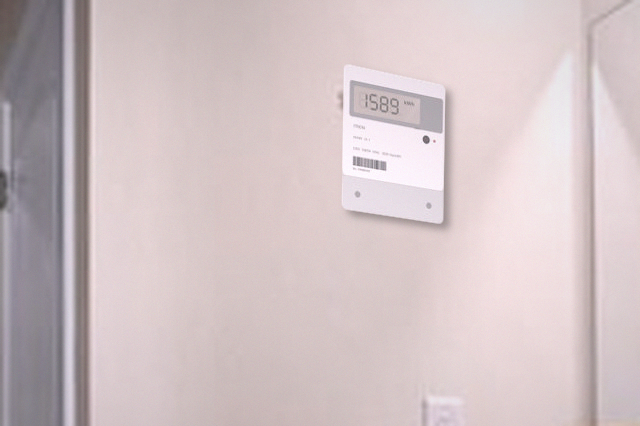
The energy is 1589 kWh
